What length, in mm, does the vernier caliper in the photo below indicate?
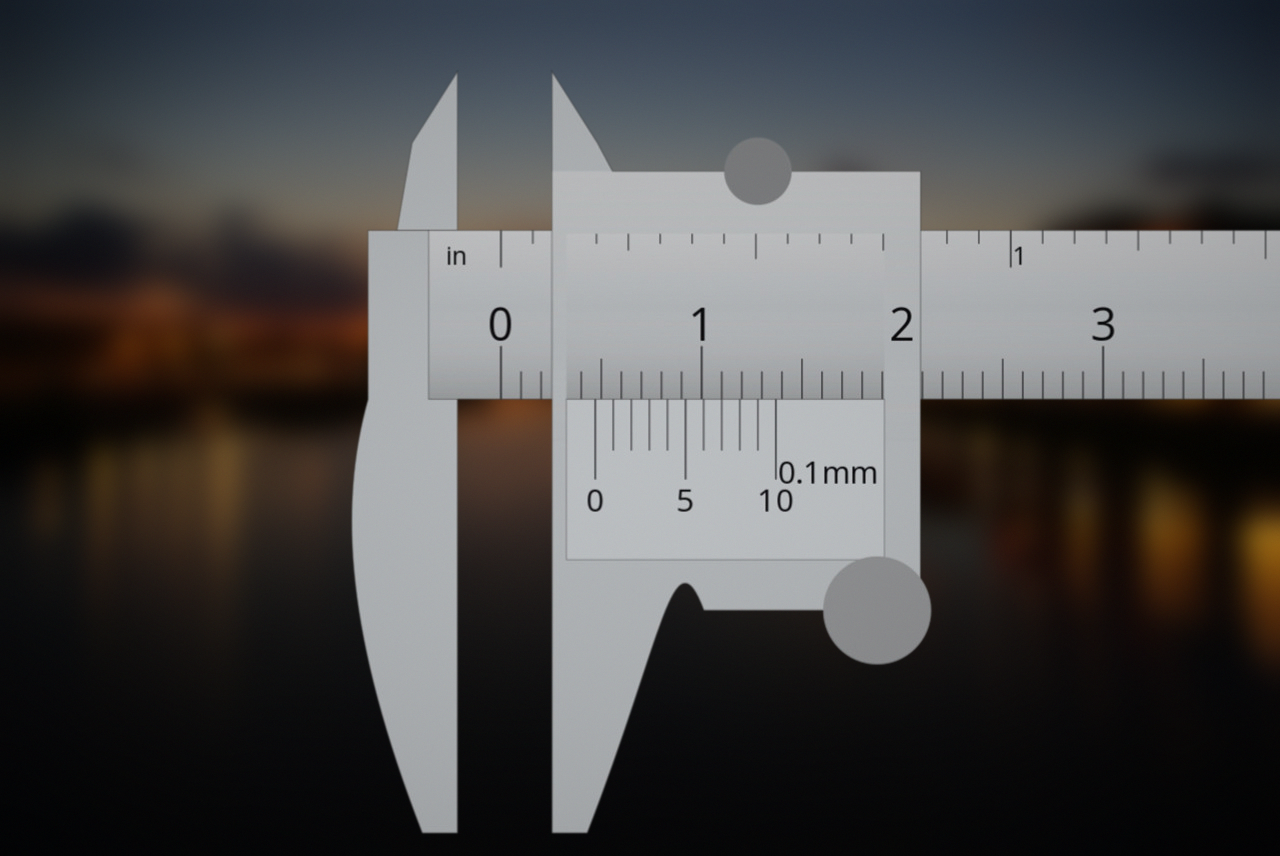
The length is 4.7 mm
